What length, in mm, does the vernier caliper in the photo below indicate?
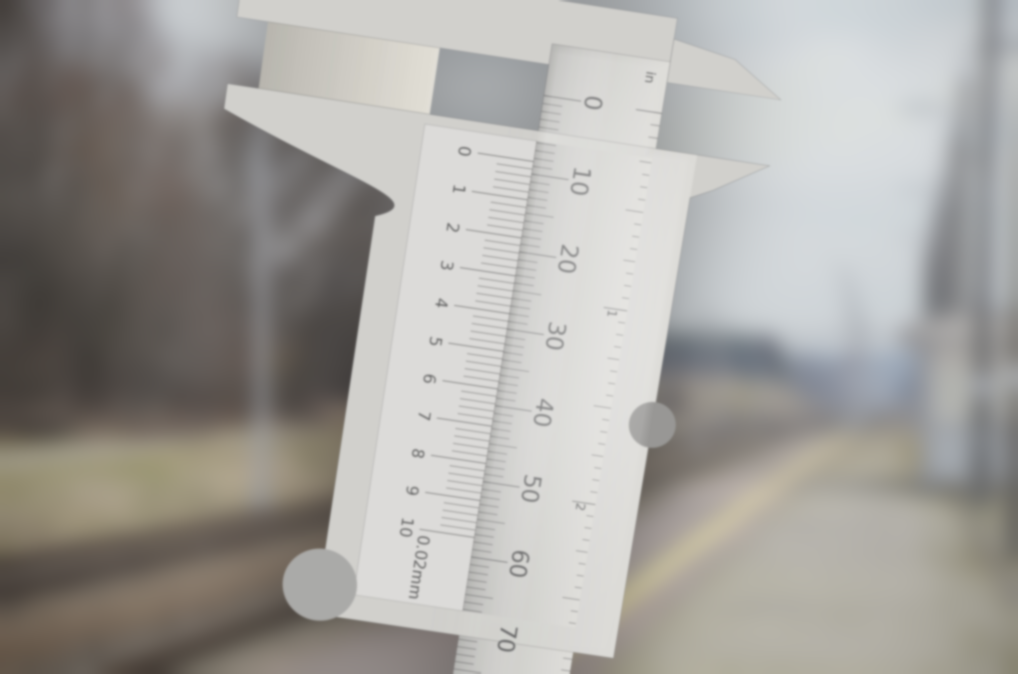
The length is 8.4 mm
